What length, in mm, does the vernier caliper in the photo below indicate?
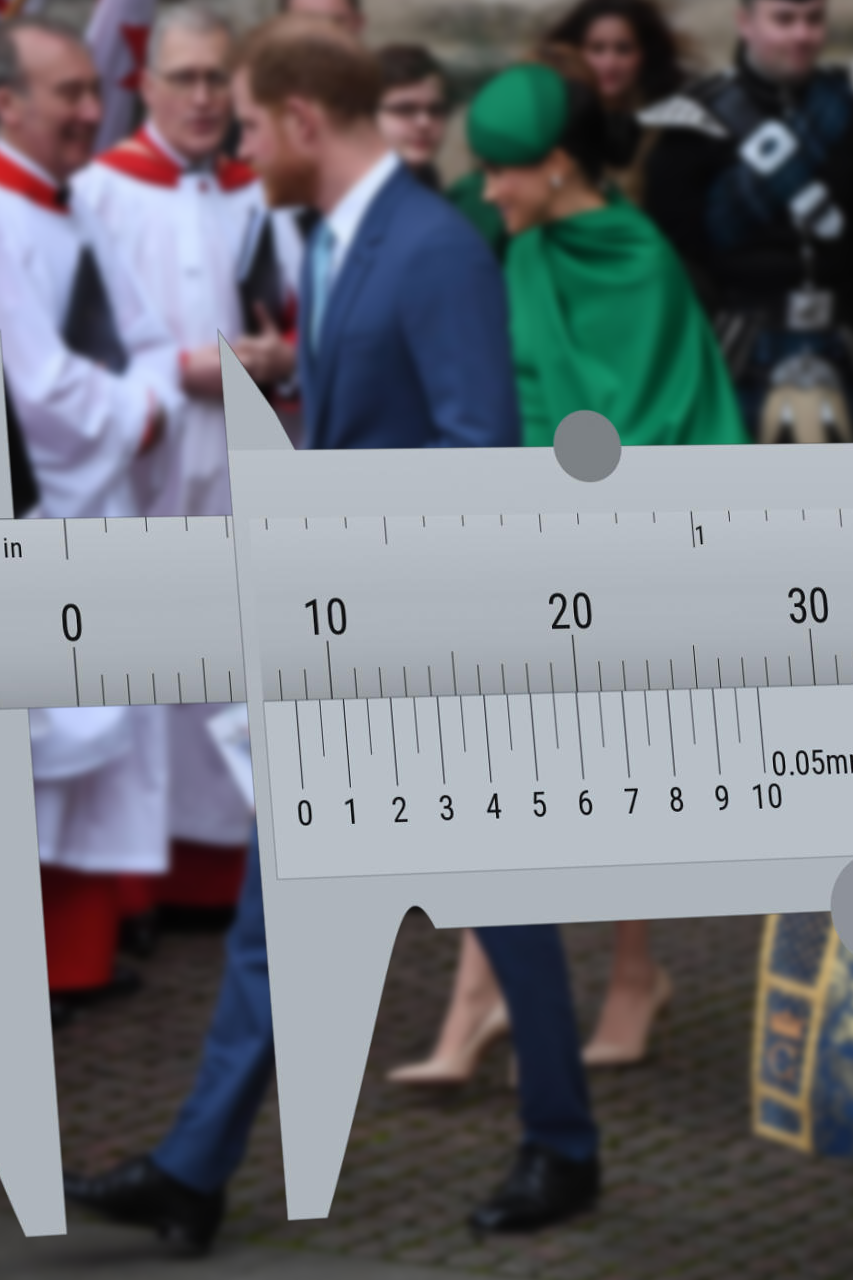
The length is 8.55 mm
